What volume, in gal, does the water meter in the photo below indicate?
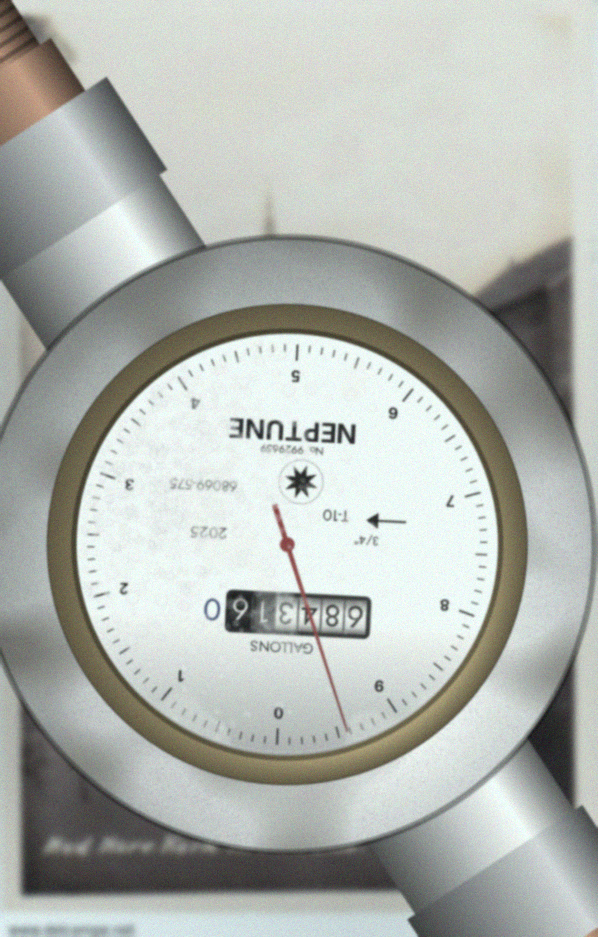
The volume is 6843159.4 gal
